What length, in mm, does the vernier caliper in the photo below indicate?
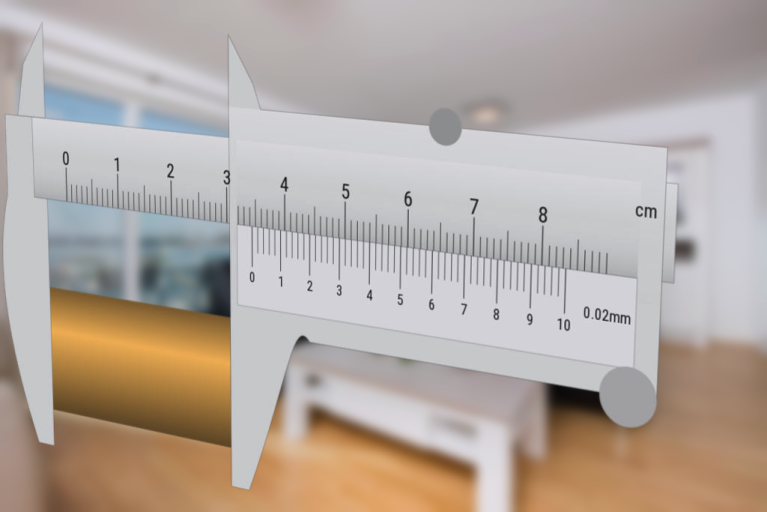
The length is 34.4 mm
